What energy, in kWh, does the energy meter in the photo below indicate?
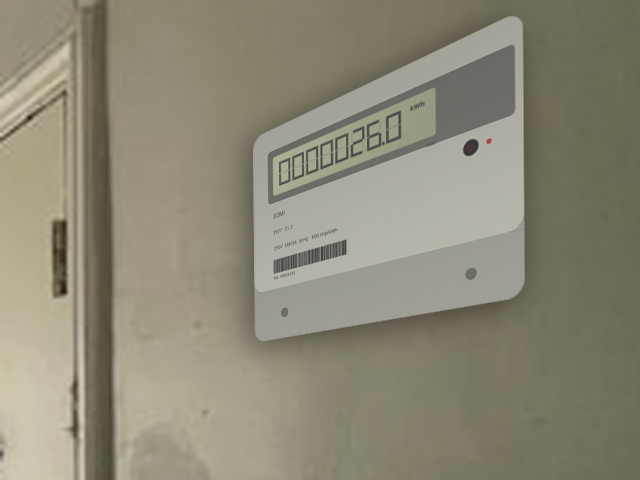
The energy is 26.0 kWh
